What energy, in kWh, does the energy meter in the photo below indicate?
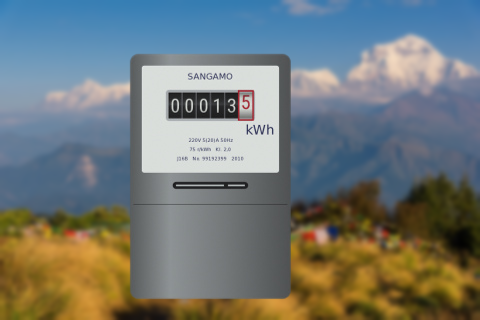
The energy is 13.5 kWh
